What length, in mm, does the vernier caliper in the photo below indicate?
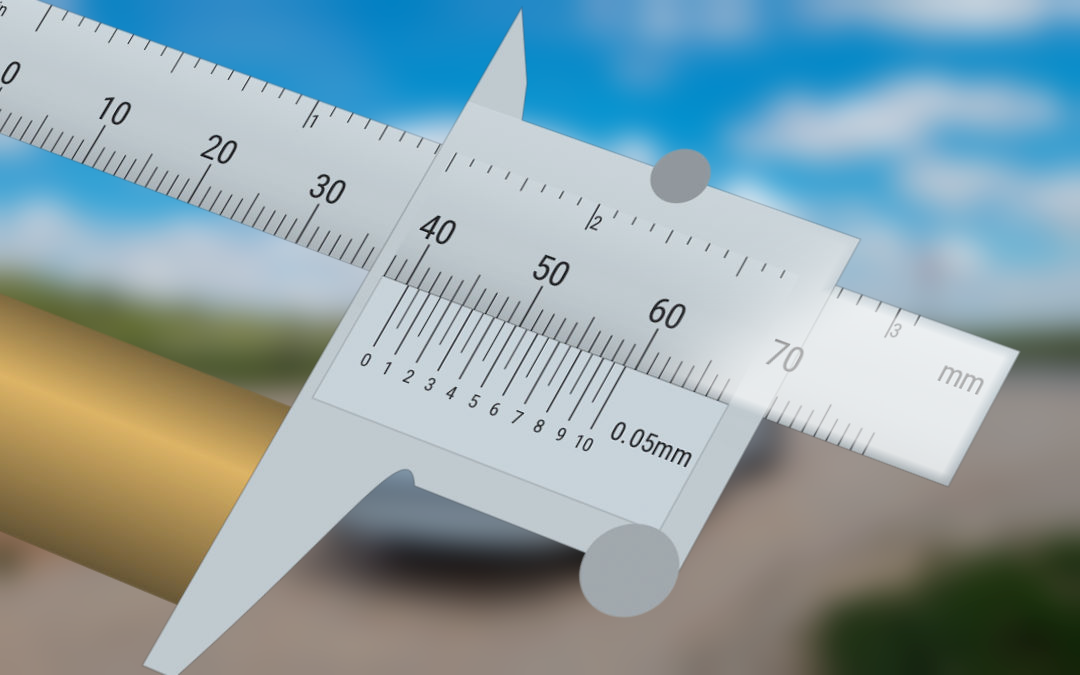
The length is 40.2 mm
